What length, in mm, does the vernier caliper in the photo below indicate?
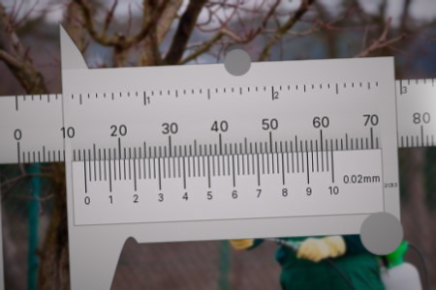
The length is 13.0 mm
